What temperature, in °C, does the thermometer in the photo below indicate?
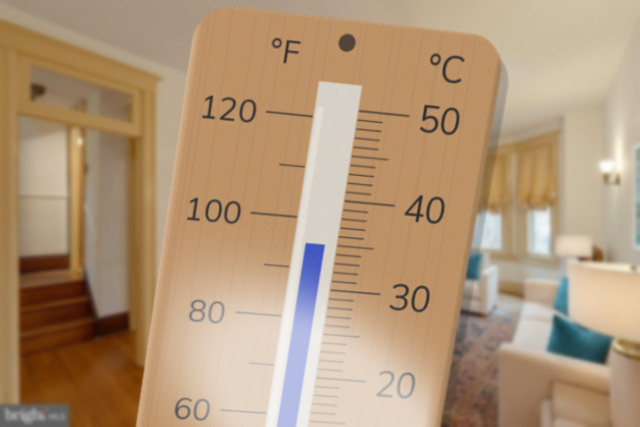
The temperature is 35 °C
